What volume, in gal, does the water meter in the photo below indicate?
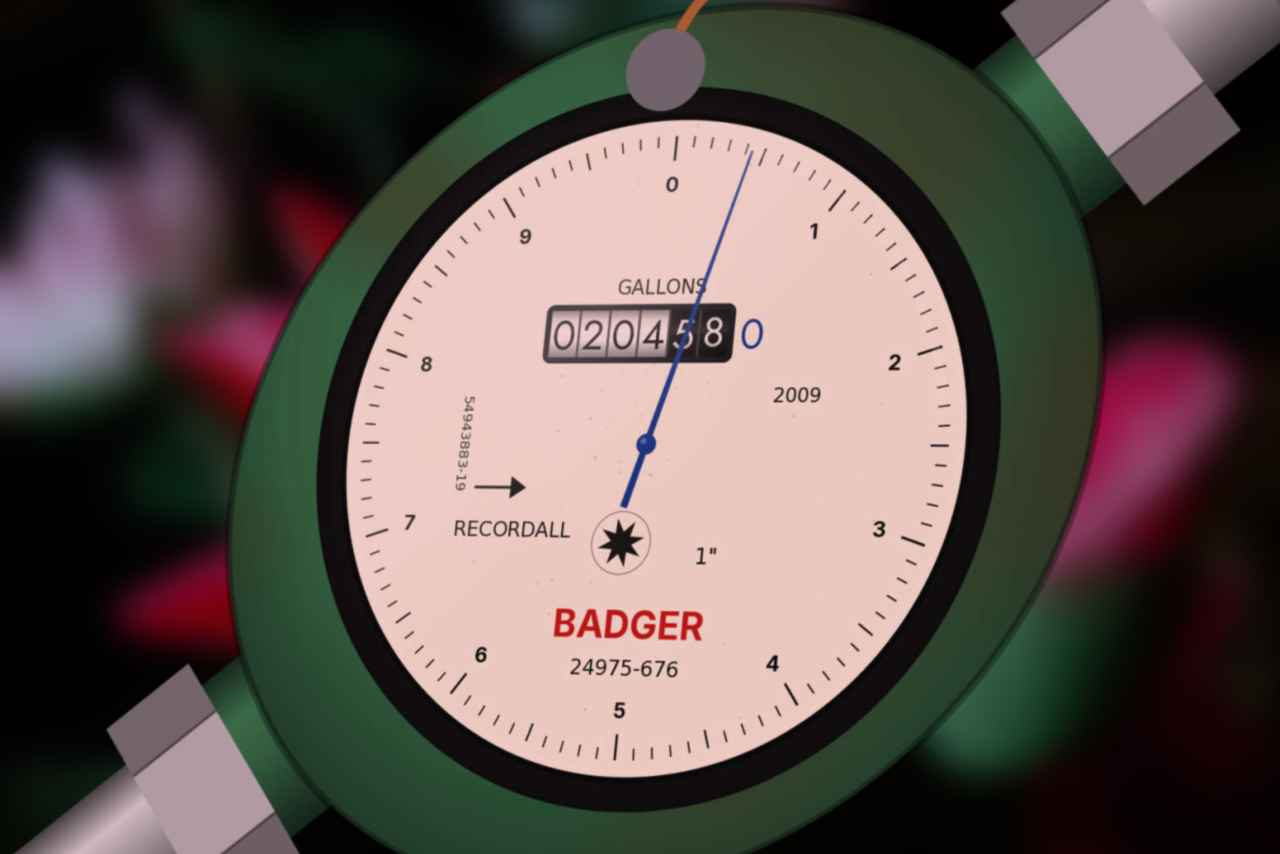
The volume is 204580.4 gal
